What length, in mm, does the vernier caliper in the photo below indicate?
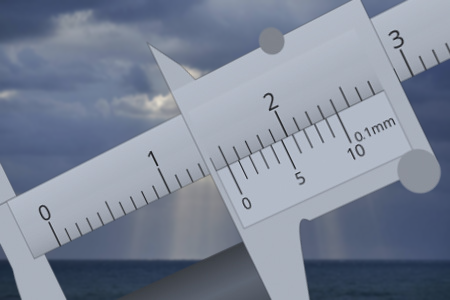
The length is 15.0 mm
